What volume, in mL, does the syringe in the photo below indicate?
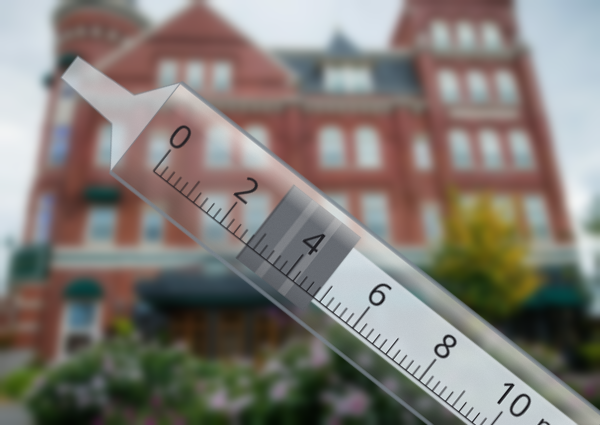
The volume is 2.8 mL
